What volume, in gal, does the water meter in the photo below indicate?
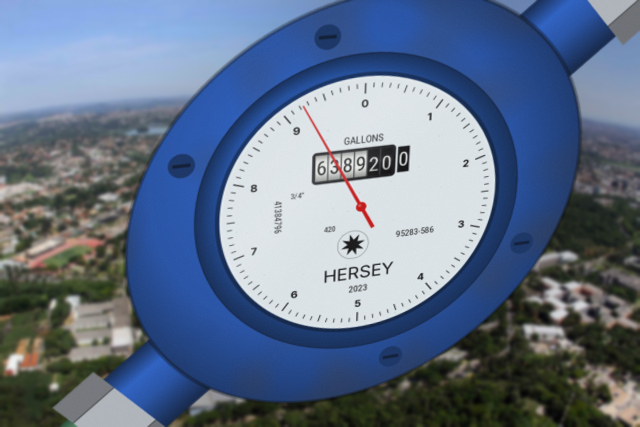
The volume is 6389199.2 gal
